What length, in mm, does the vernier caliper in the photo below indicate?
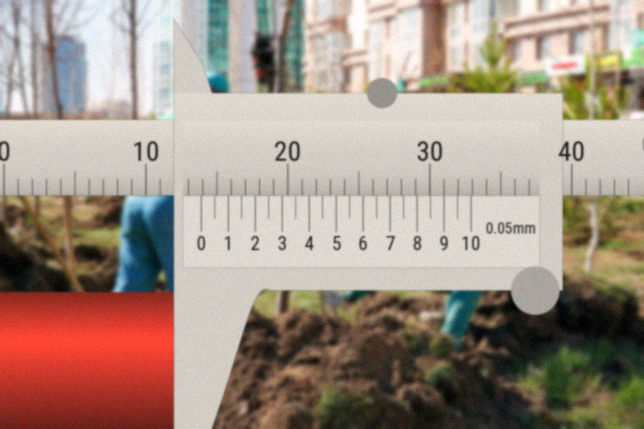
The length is 13.9 mm
